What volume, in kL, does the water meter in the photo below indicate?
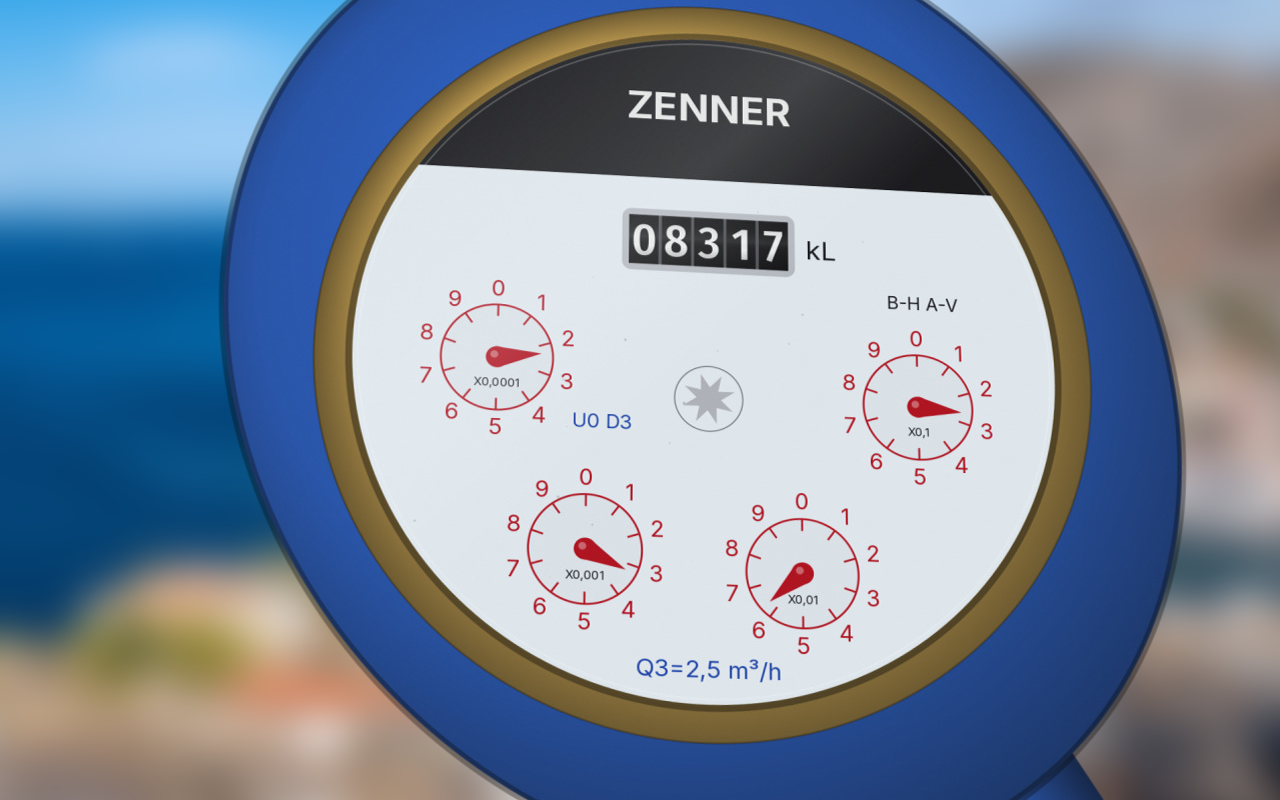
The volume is 8317.2632 kL
